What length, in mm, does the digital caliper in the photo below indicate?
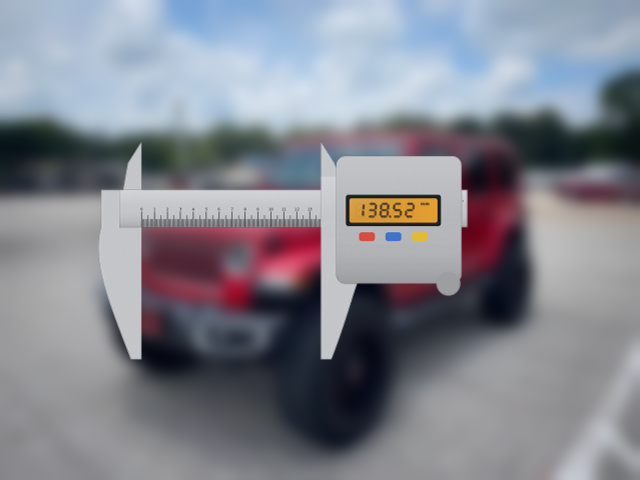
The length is 138.52 mm
